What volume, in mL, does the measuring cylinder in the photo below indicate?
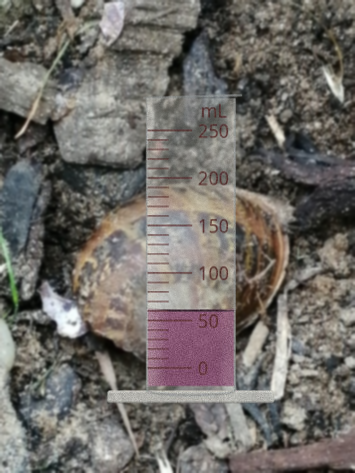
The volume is 60 mL
